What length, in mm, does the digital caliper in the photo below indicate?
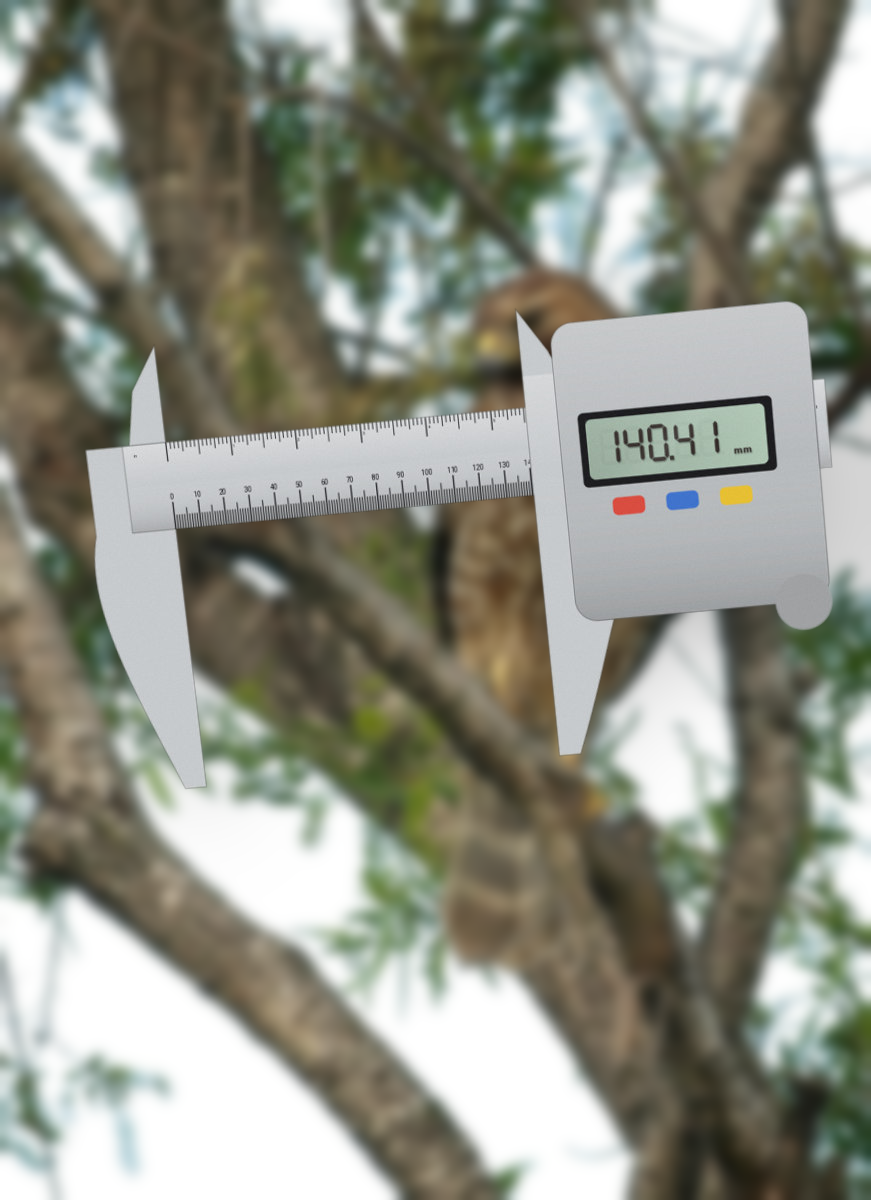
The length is 140.41 mm
